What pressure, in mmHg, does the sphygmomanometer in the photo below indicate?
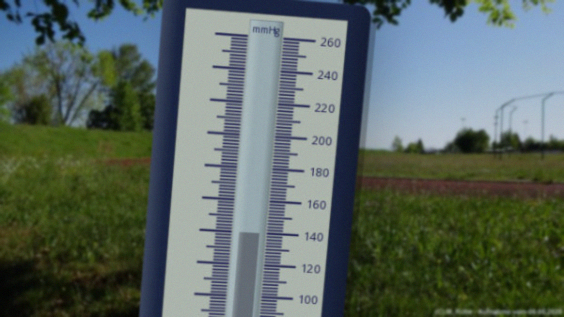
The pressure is 140 mmHg
